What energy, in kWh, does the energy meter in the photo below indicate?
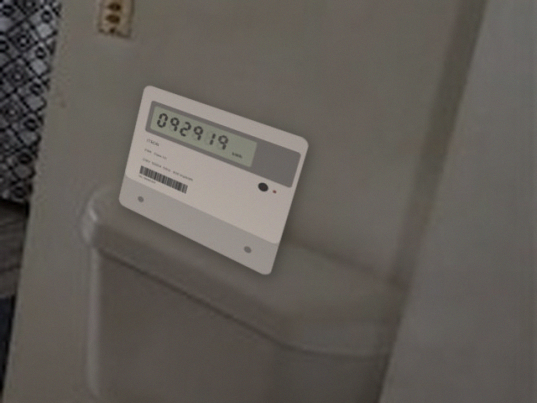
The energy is 92919 kWh
